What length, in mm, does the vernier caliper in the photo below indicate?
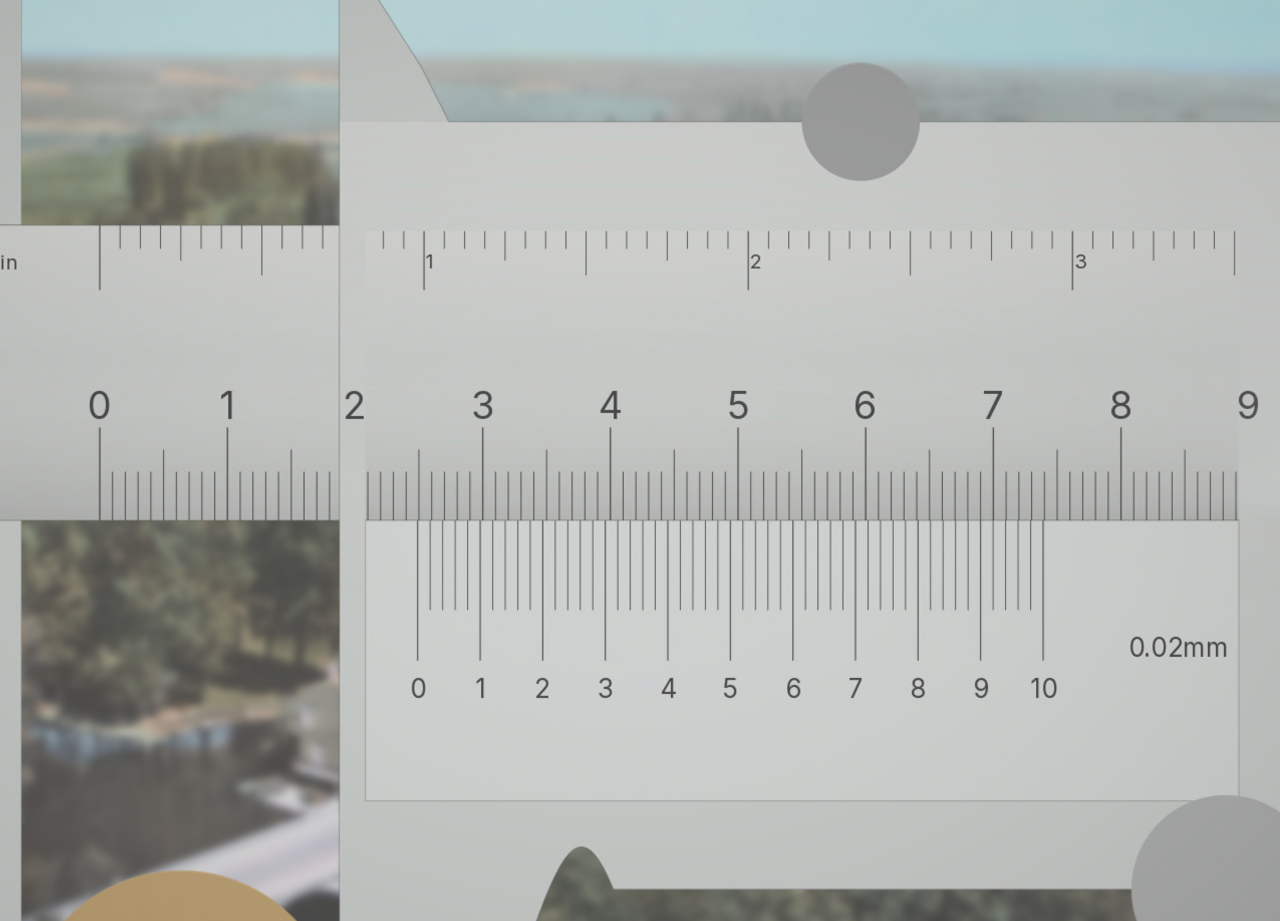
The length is 24.9 mm
